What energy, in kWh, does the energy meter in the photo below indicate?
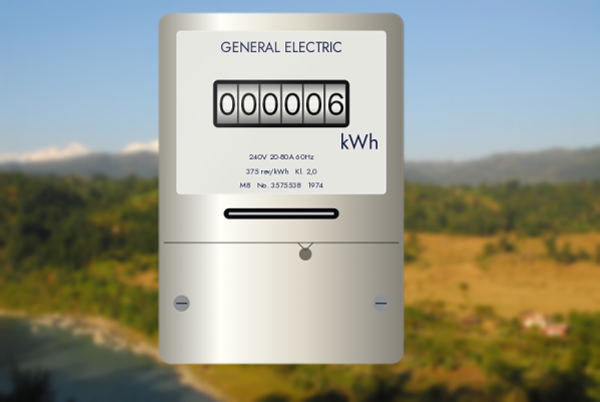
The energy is 6 kWh
